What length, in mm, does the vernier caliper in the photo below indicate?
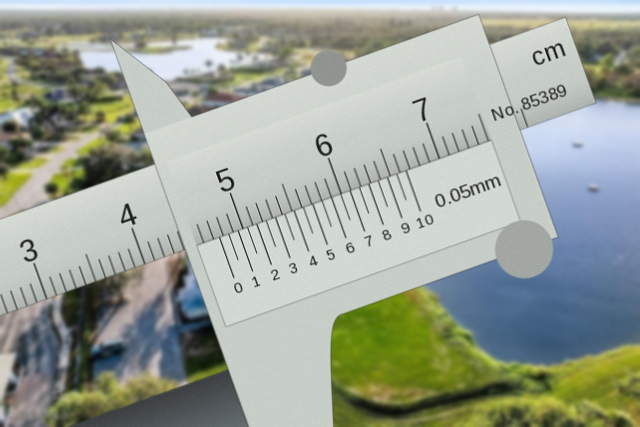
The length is 47.6 mm
